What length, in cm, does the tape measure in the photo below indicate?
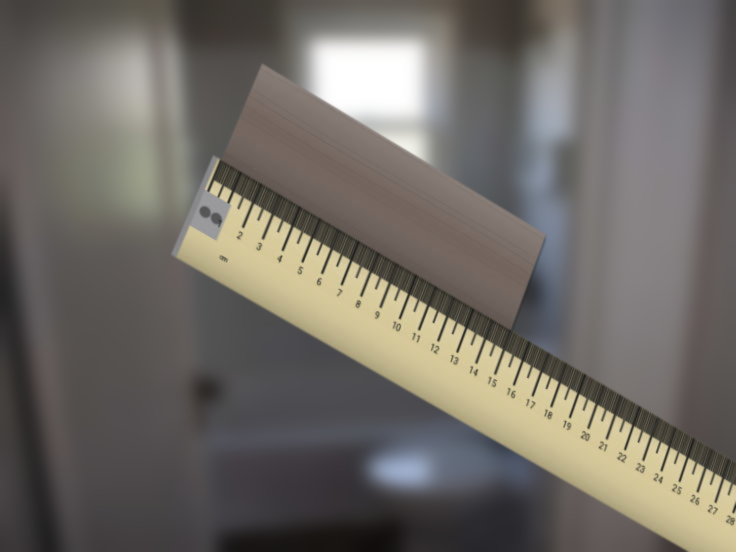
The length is 15 cm
